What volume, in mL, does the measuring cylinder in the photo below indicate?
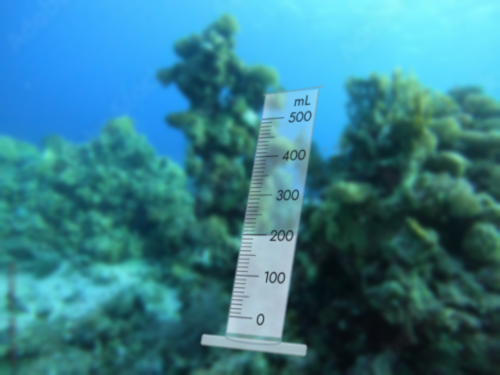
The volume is 200 mL
